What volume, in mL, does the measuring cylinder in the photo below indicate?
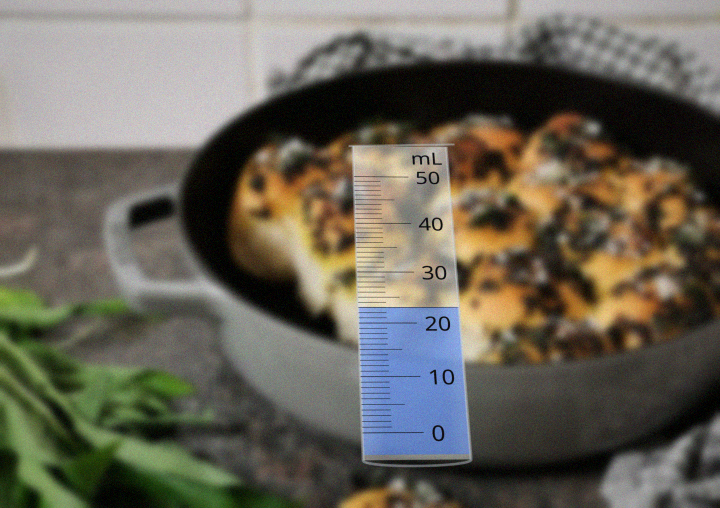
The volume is 23 mL
